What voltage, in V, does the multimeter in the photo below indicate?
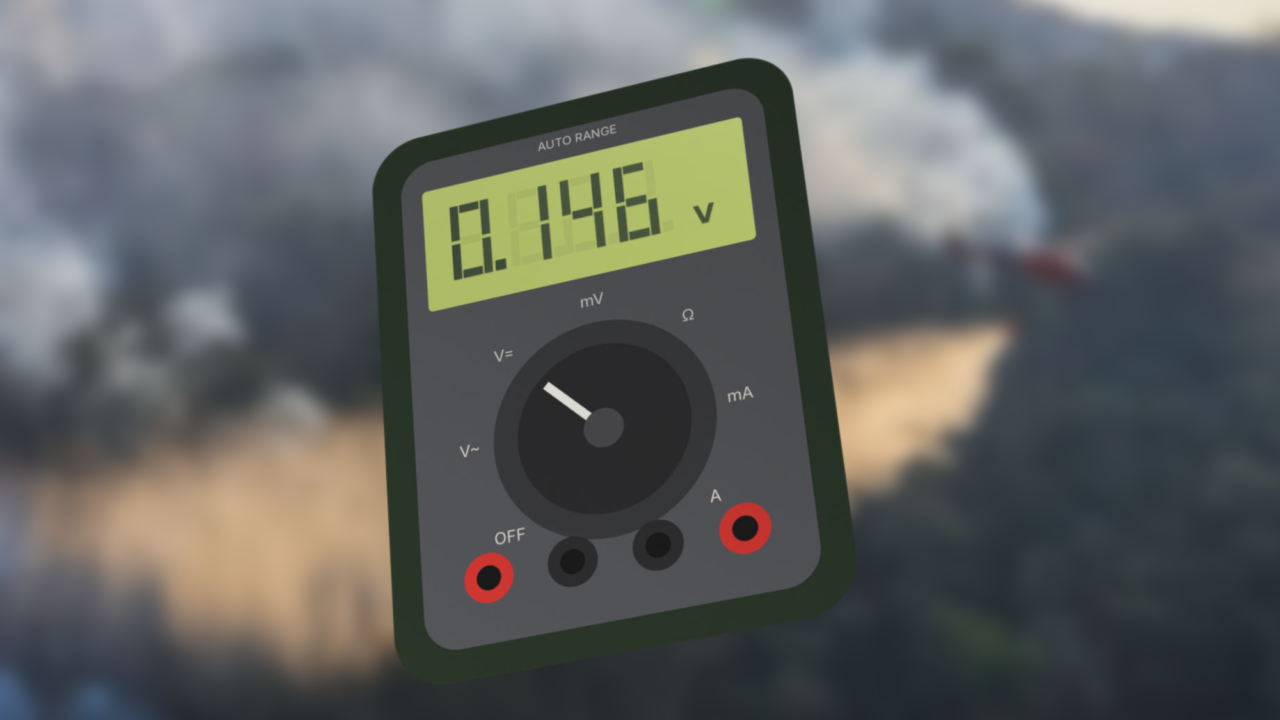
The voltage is 0.146 V
